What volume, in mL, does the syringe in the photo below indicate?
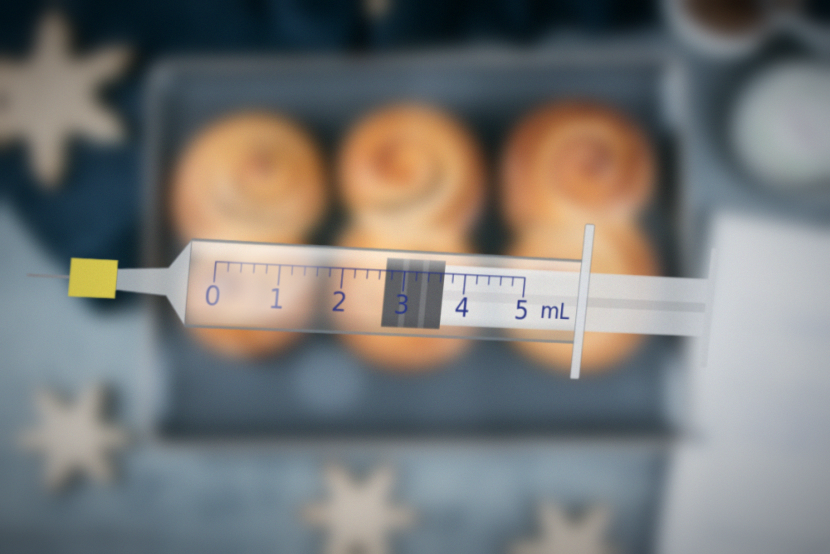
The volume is 2.7 mL
